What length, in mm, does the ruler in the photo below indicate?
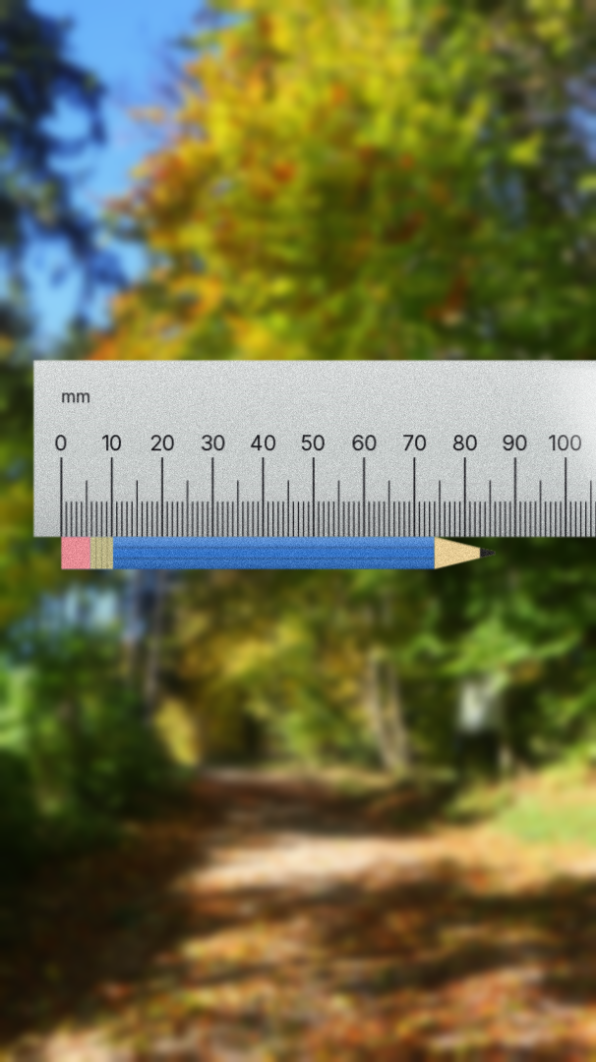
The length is 86 mm
